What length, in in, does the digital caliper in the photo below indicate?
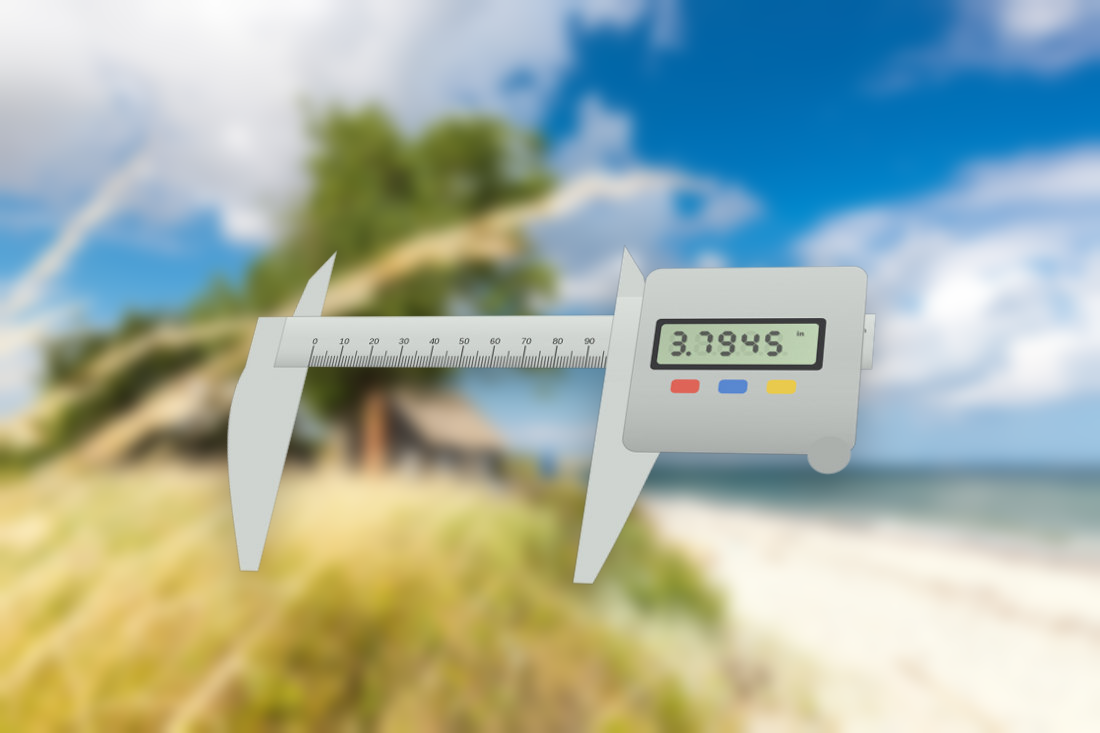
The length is 3.7945 in
